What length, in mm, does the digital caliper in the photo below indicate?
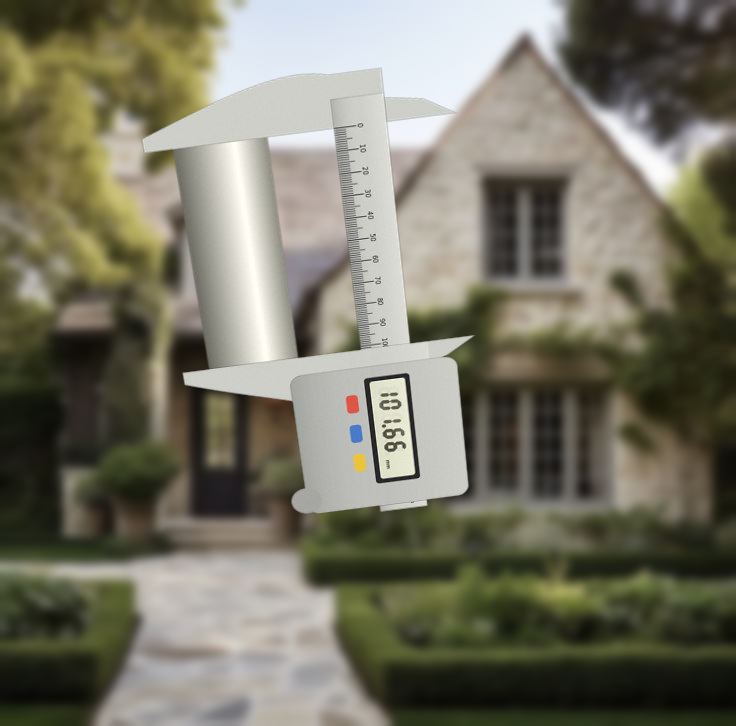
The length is 101.66 mm
